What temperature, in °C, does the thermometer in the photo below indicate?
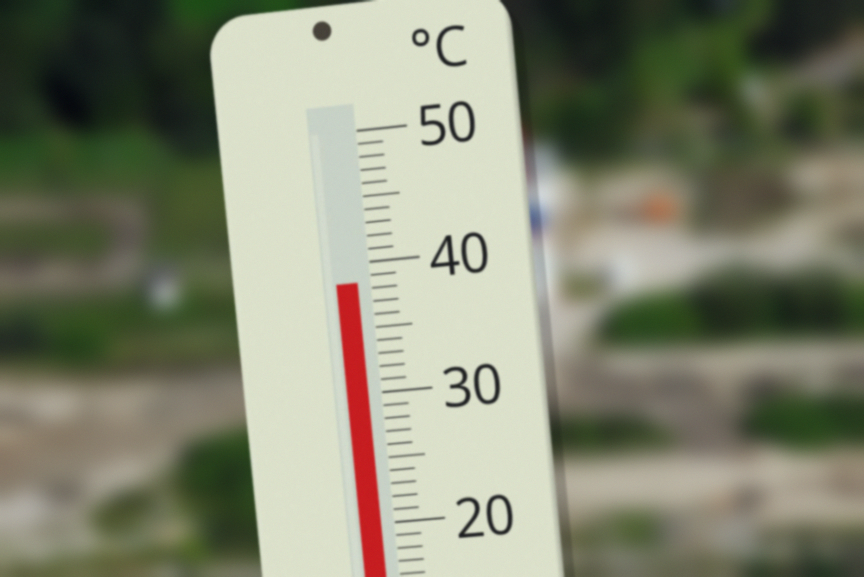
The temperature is 38.5 °C
